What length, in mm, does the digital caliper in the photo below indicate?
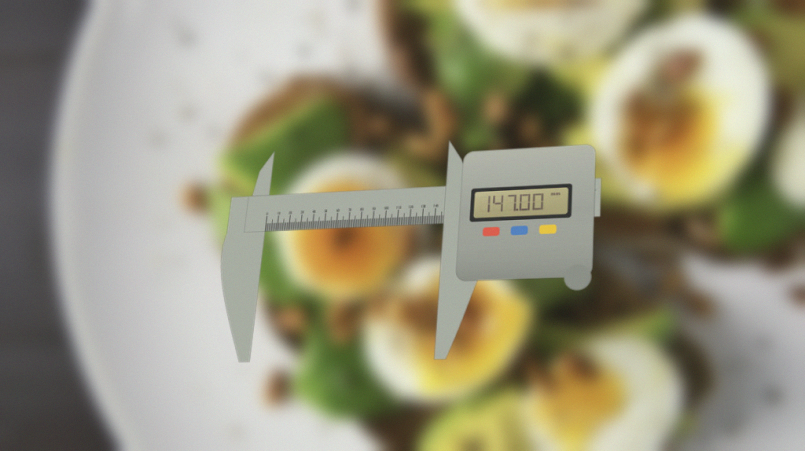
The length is 147.00 mm
